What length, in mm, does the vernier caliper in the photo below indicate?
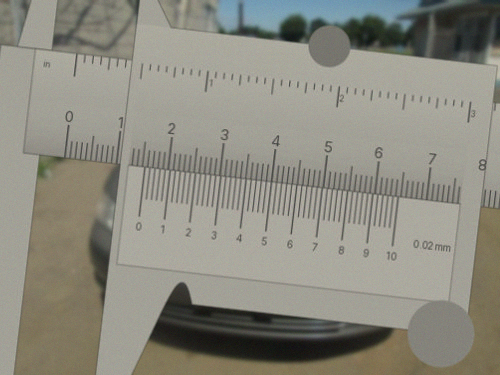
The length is 15.5 mm
